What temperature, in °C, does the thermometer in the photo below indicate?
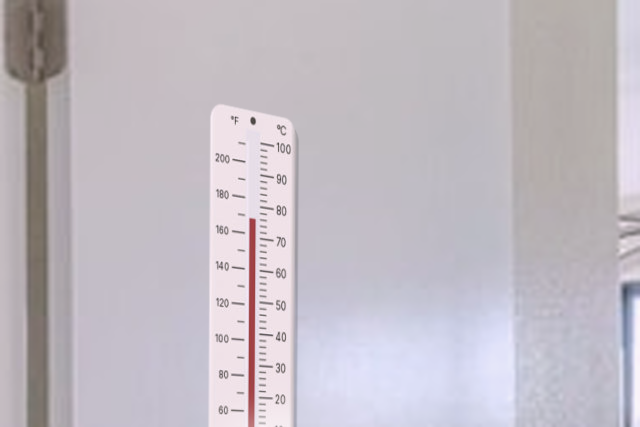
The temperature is 76 °C
